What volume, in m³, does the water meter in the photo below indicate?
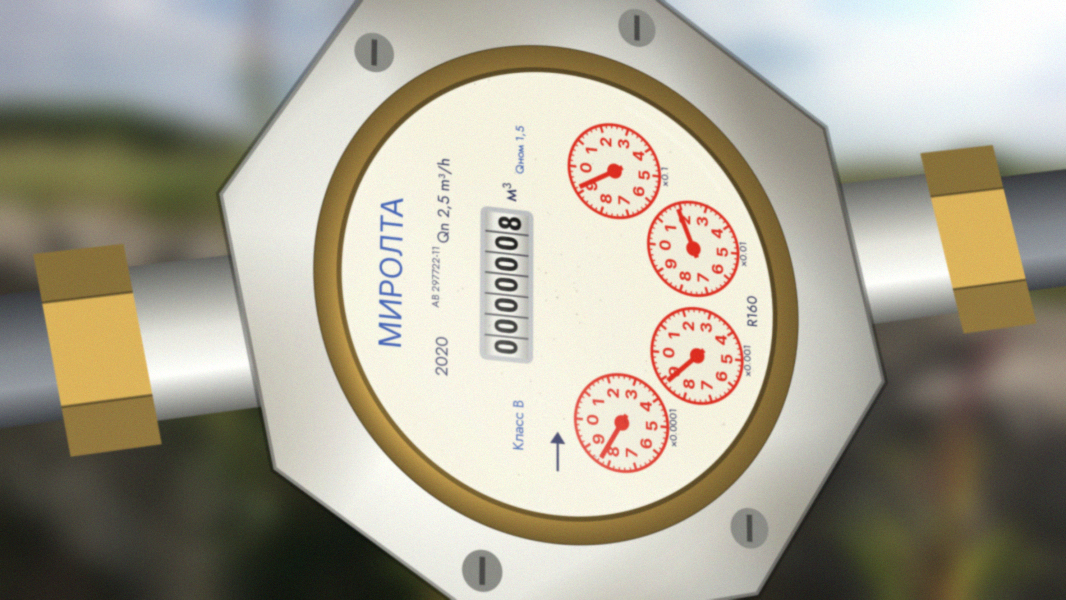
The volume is 7.9188 m³
